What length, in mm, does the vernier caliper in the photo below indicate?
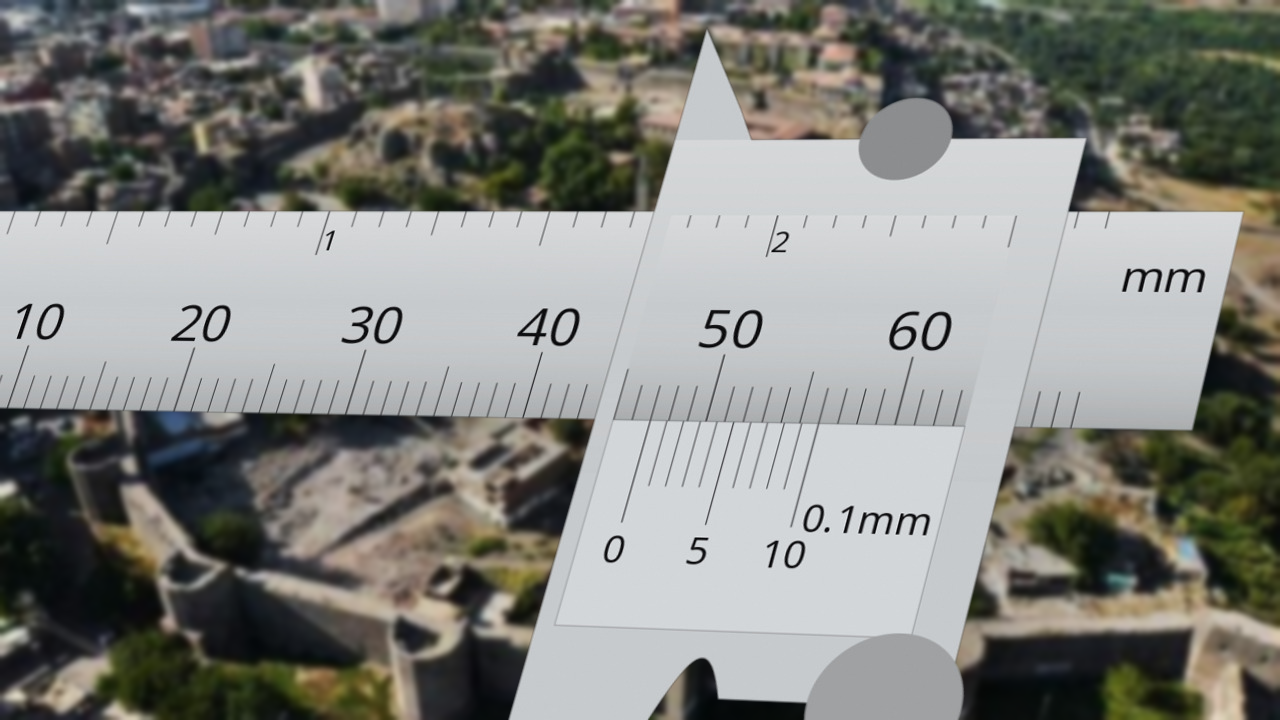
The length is 47.0 mm
